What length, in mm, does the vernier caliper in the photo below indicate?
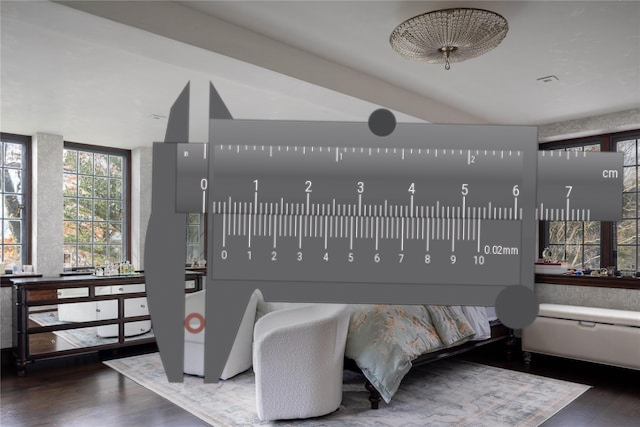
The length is 4.0 mm
